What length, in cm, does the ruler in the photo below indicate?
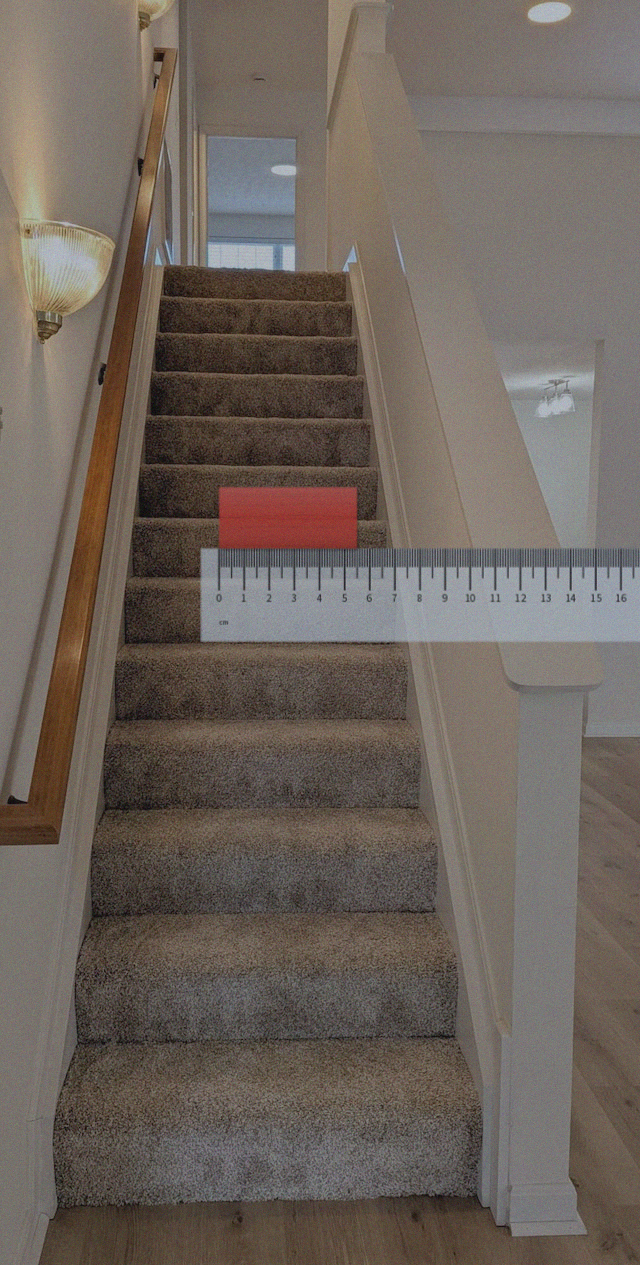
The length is 5.5 cm
